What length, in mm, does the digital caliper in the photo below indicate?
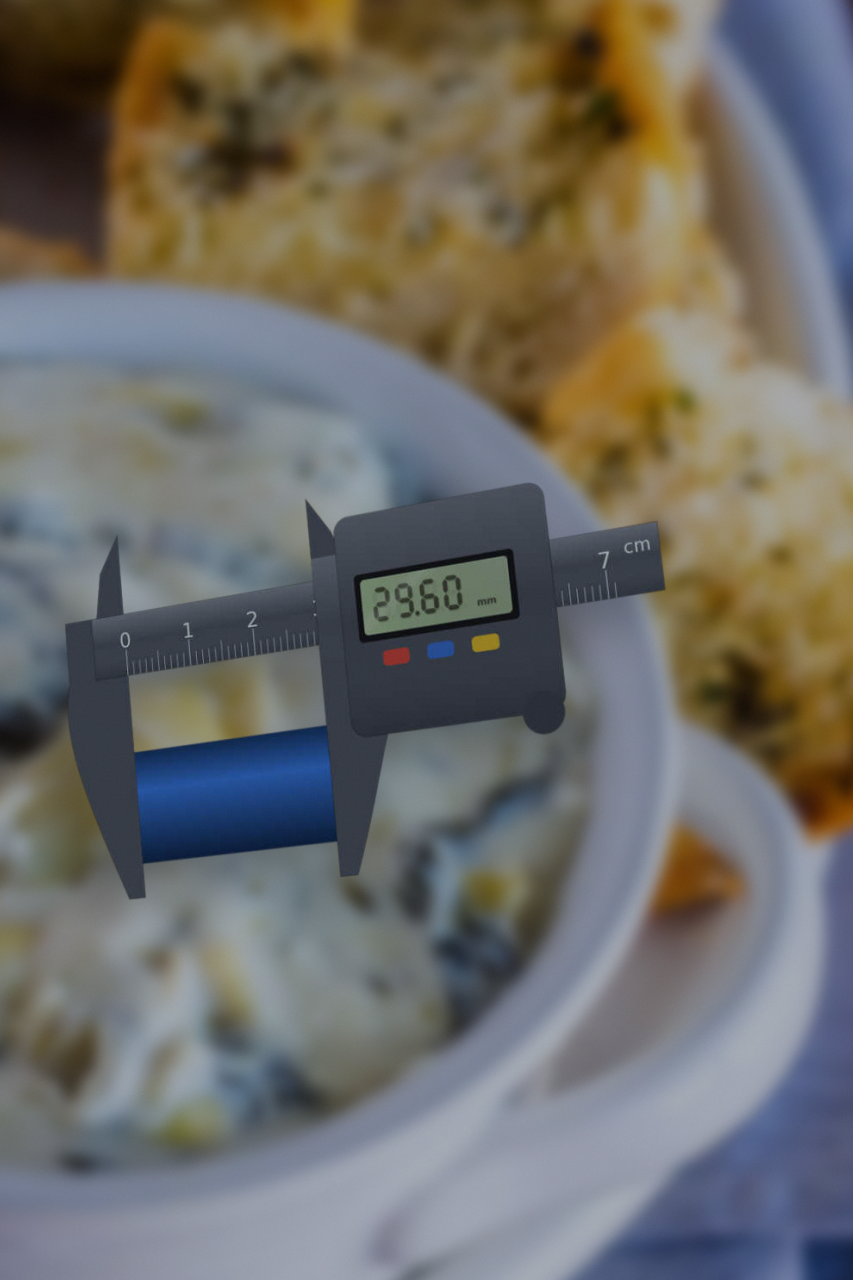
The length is 29.60 mm
